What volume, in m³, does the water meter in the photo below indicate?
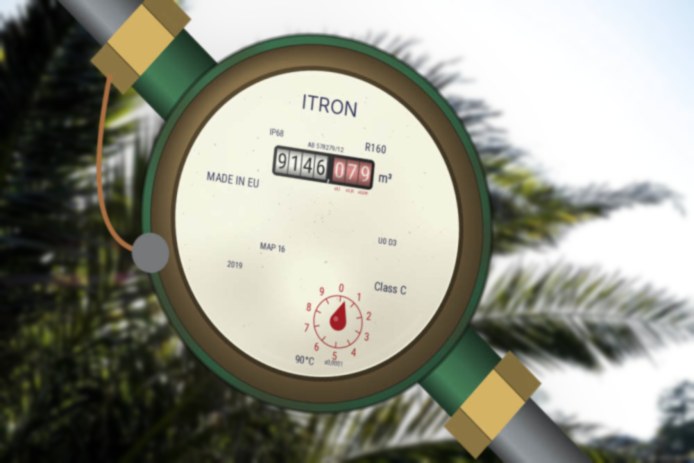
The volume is 9146.0790 m³
